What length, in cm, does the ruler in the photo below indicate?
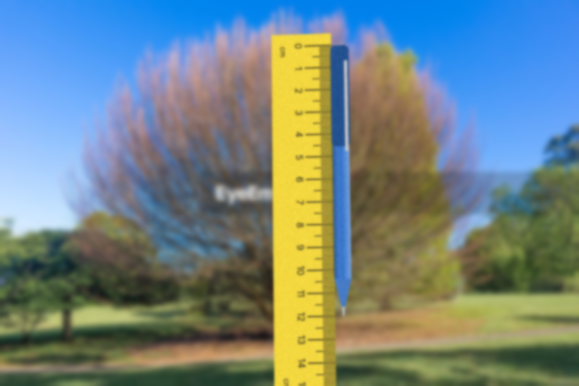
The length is 12 cm
